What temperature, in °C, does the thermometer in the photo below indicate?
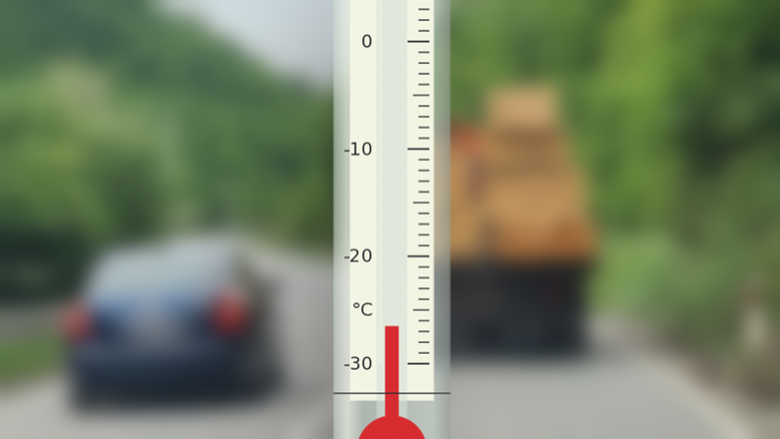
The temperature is -26.5 °C
